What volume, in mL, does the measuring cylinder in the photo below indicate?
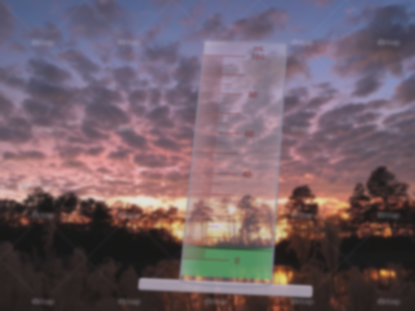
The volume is 5 mL
